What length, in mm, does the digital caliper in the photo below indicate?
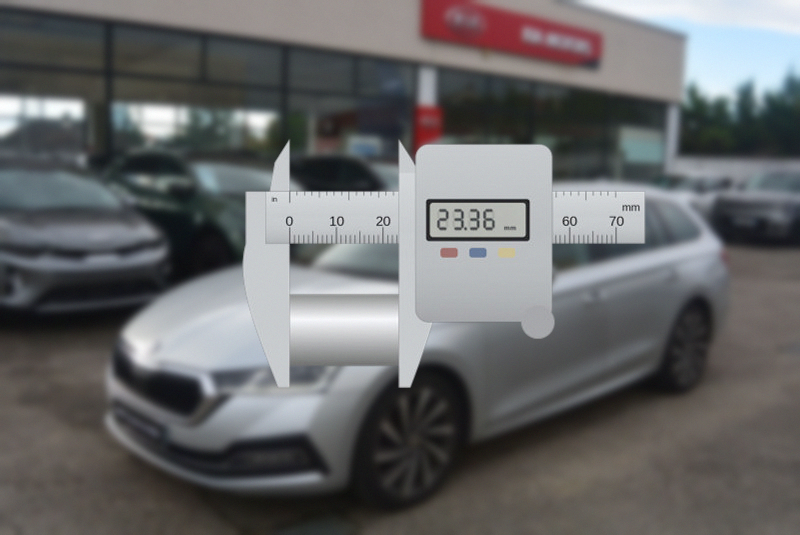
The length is 23.36 mm
